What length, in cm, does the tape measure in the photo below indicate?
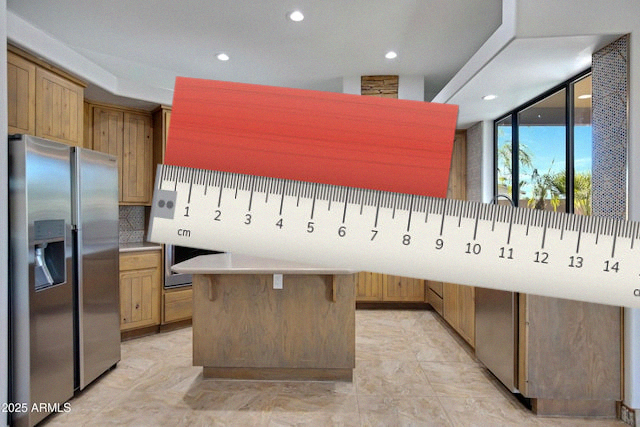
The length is 9 cm
